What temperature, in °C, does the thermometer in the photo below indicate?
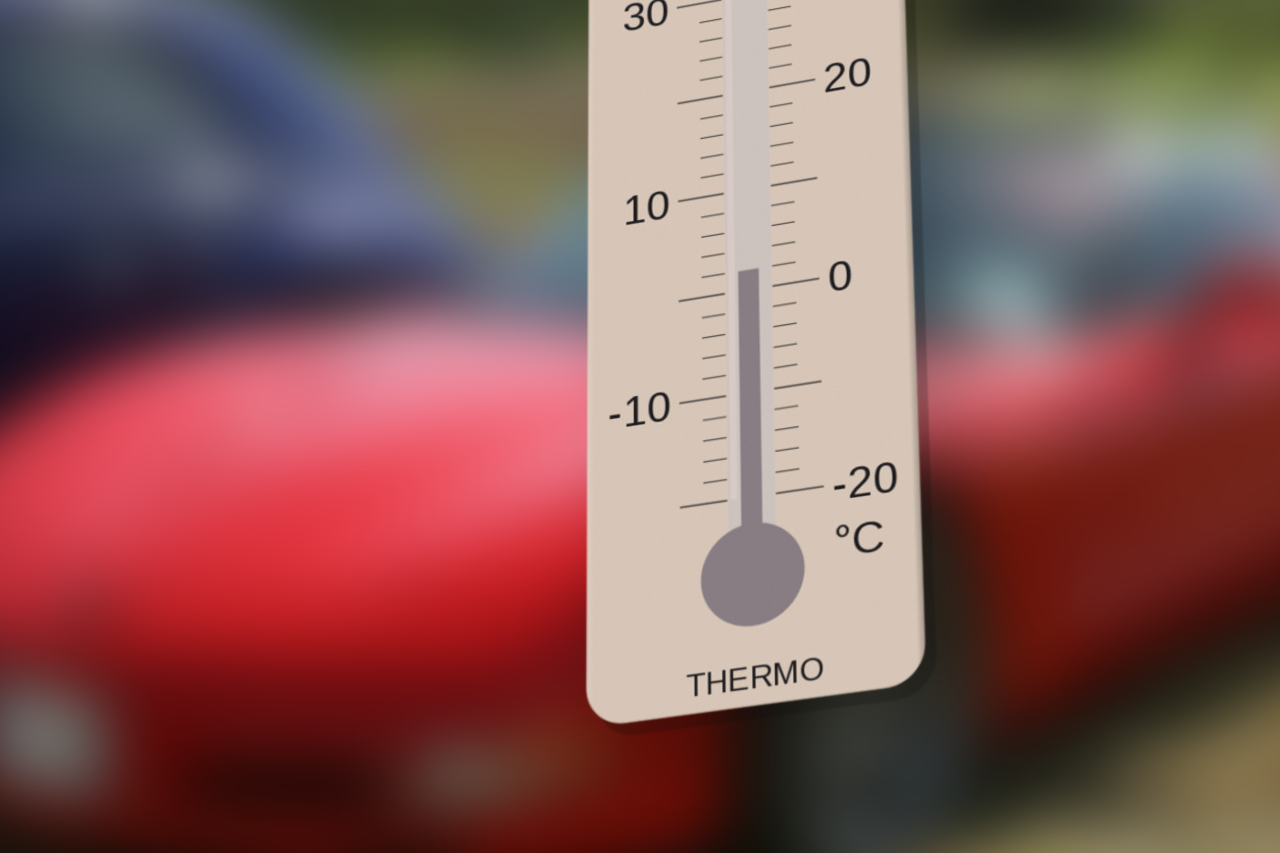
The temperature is 2 °C
